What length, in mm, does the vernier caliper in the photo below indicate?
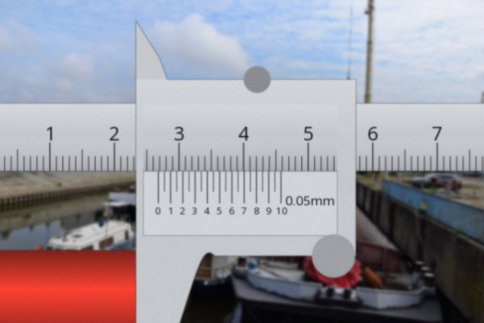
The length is 26.8 mm
